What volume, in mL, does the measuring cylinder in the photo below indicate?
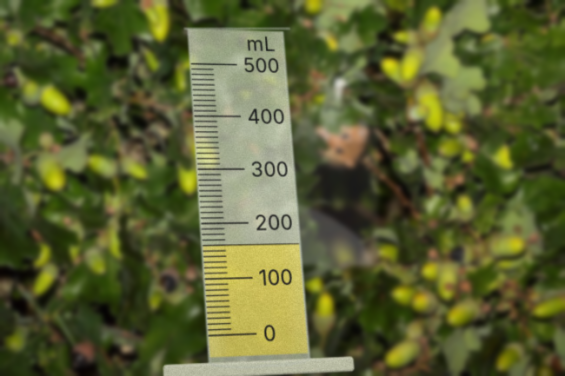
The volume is 160 mL
